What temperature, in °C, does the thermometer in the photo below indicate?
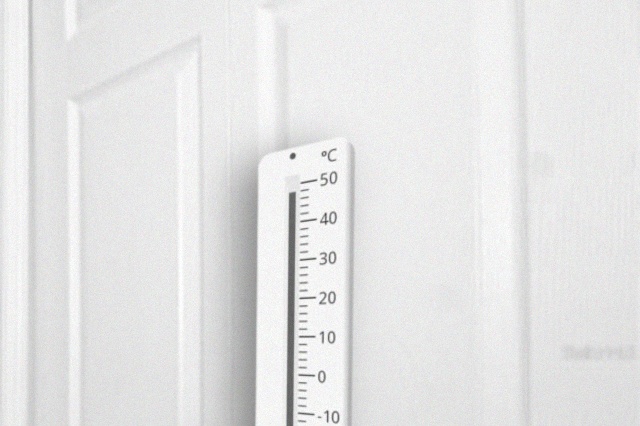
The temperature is 48 °C
